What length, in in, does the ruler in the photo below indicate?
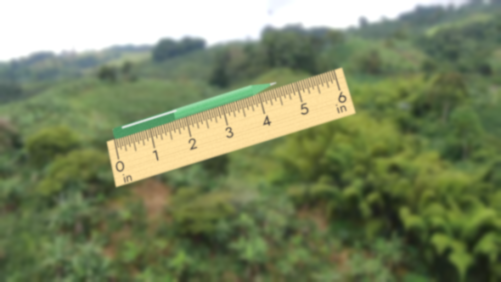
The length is 4.5 in
